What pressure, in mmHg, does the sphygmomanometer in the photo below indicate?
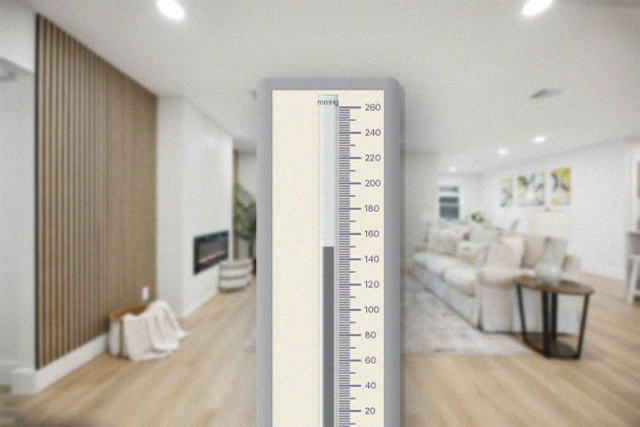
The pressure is 150 mmHg
